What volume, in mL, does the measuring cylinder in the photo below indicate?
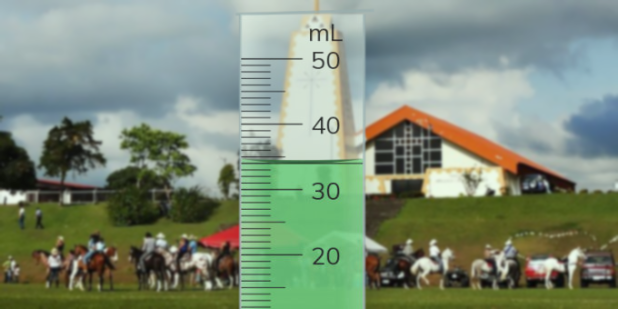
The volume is 34 mL
